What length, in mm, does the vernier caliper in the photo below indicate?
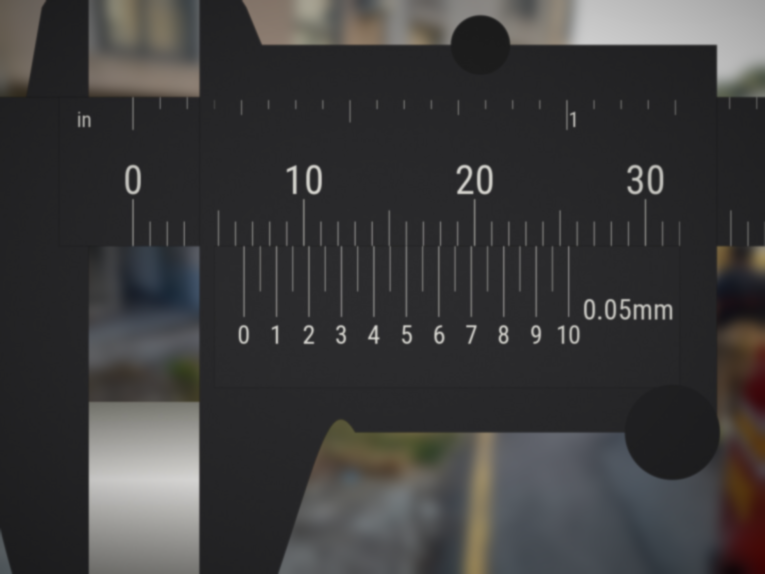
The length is 6.5 mm
